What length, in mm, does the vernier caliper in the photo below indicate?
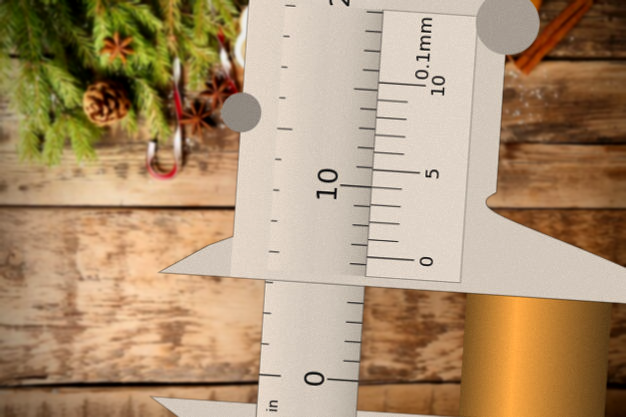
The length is 6.4 mm
